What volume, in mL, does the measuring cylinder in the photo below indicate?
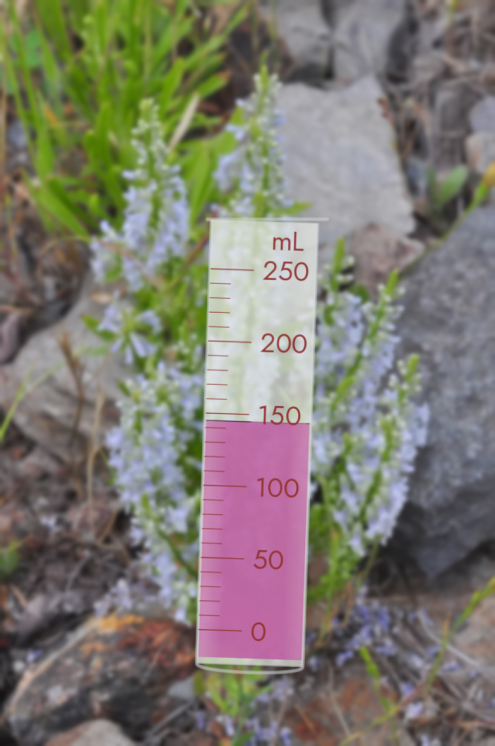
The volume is 145 mL
